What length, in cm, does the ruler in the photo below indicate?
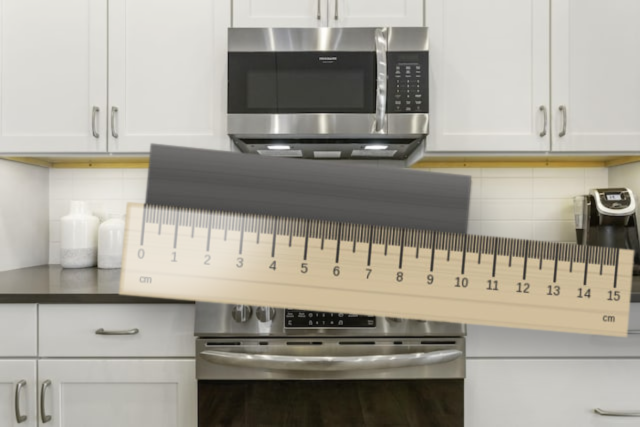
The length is 10 cm
